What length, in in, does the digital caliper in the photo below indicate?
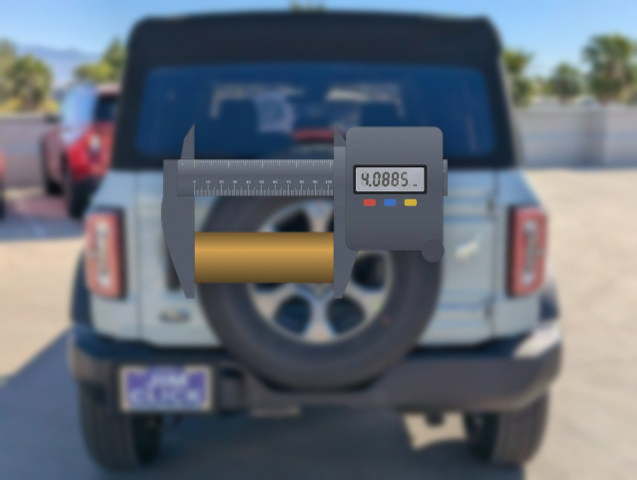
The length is 4.0885 in
